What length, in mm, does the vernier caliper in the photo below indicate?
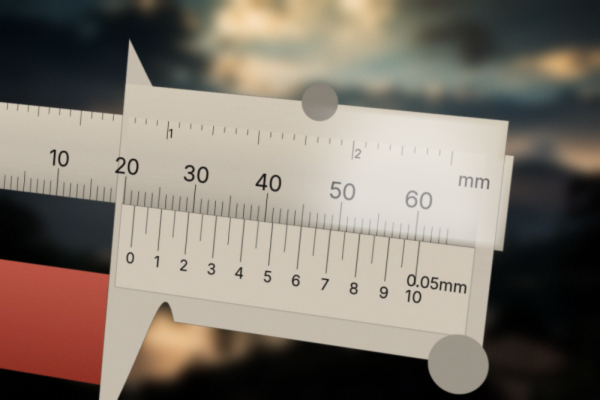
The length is 21.6 mm
